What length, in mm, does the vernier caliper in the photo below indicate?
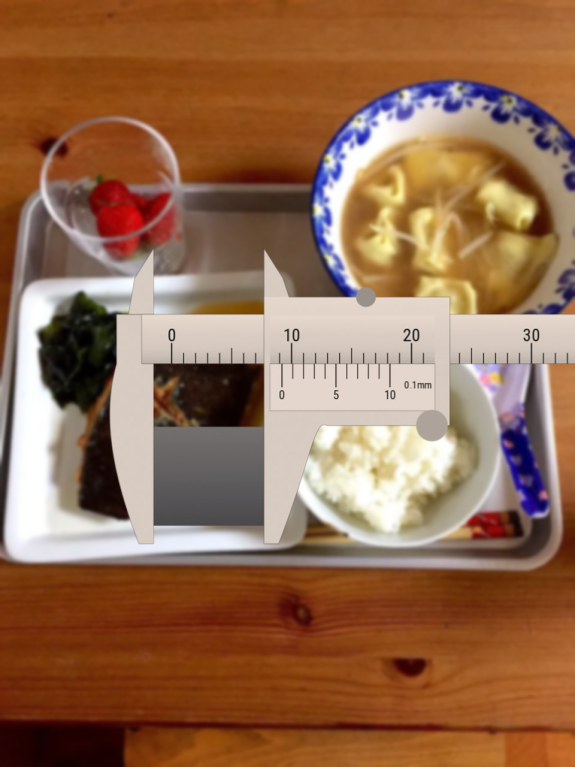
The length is 9.2 mm
